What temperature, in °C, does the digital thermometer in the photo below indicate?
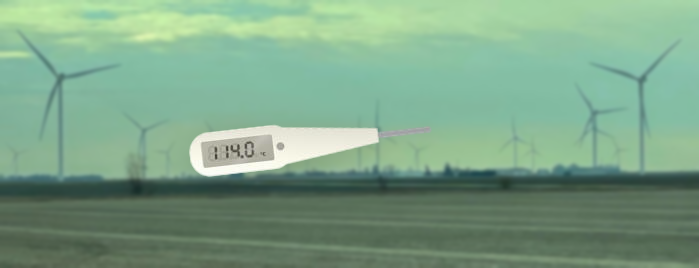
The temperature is 114.0 °C
